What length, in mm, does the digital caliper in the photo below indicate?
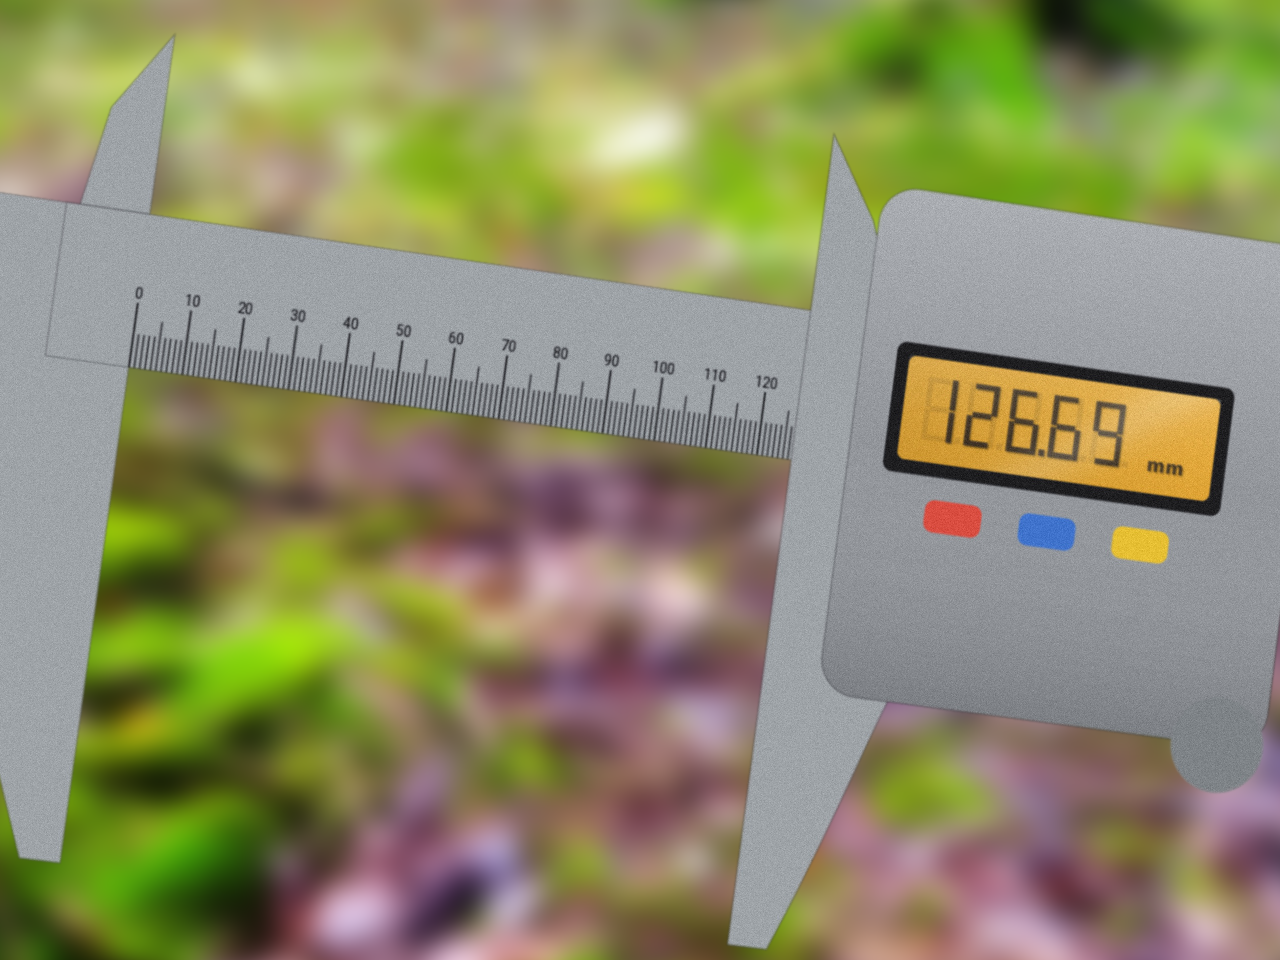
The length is 126.69 mm
